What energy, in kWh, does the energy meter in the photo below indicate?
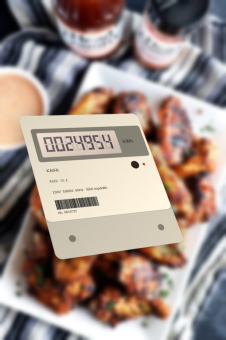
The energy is 24954 kWh
